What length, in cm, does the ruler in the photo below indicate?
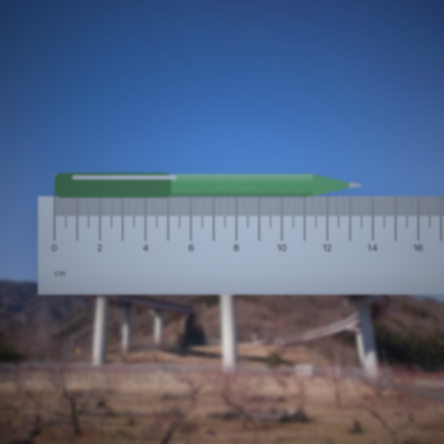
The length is 13.5 cm
